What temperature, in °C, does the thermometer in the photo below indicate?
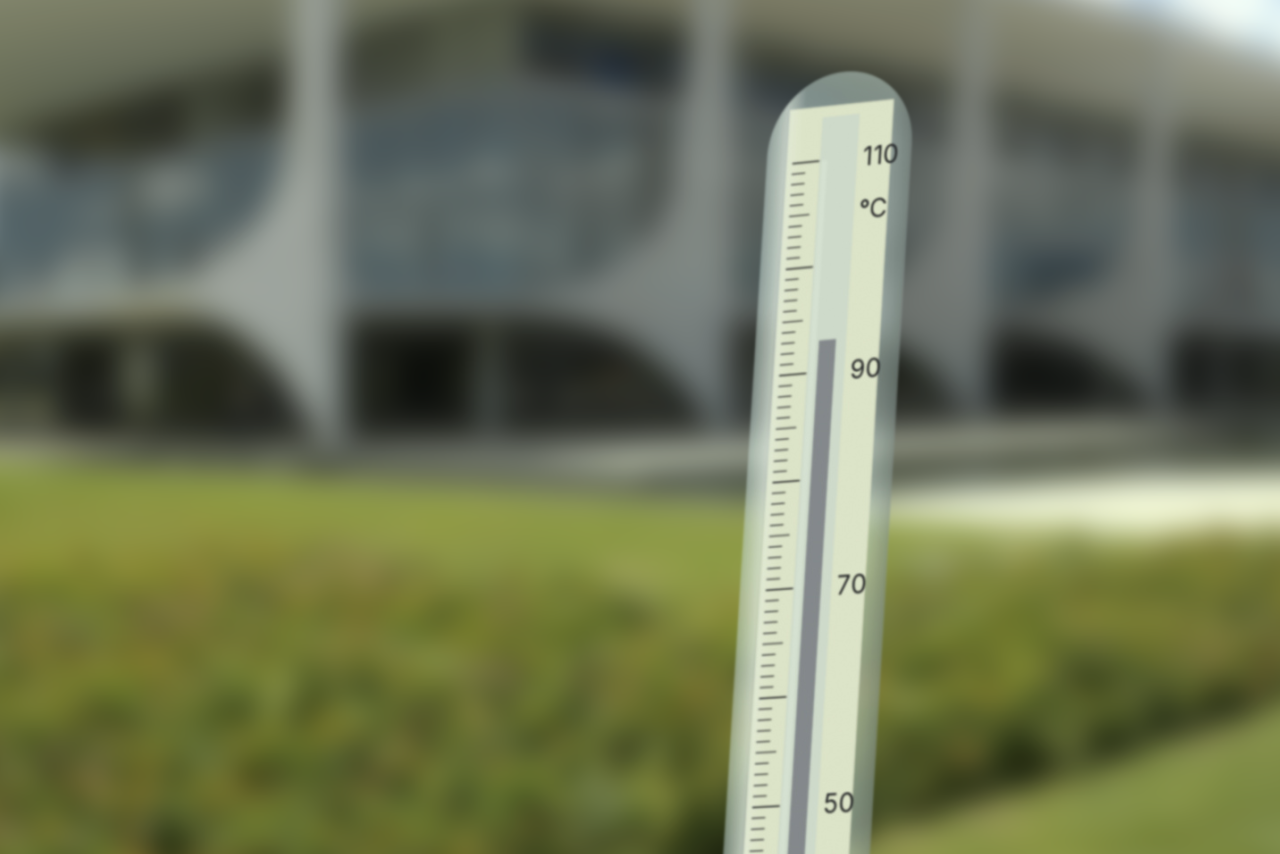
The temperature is 93 °C
